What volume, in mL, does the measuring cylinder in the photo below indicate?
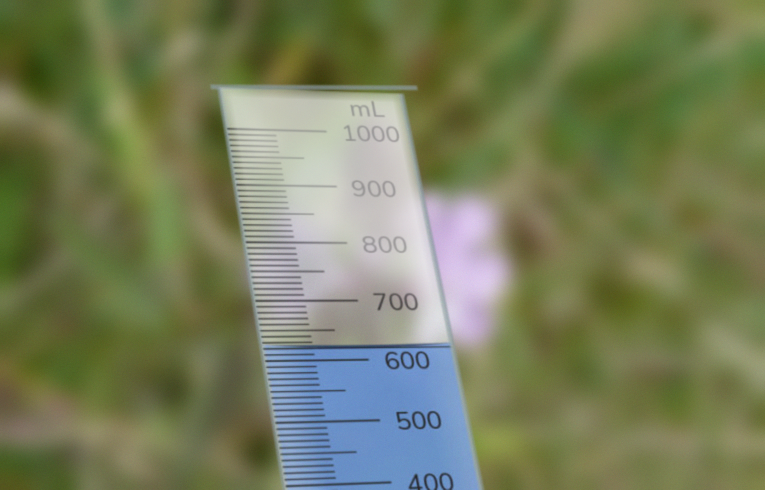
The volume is 620 mL
